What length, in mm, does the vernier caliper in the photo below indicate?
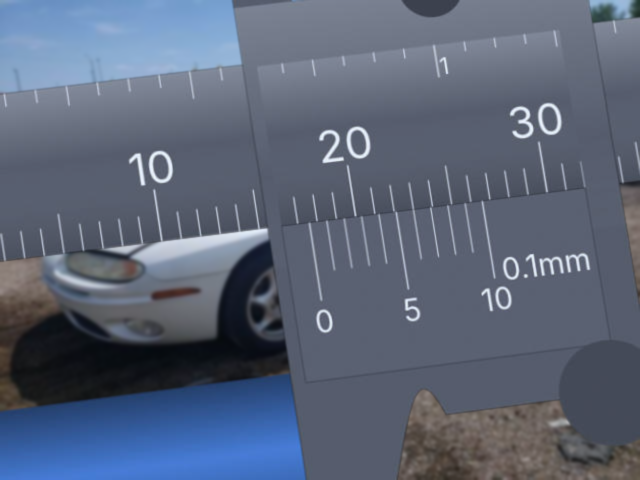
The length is 17.6 mm
